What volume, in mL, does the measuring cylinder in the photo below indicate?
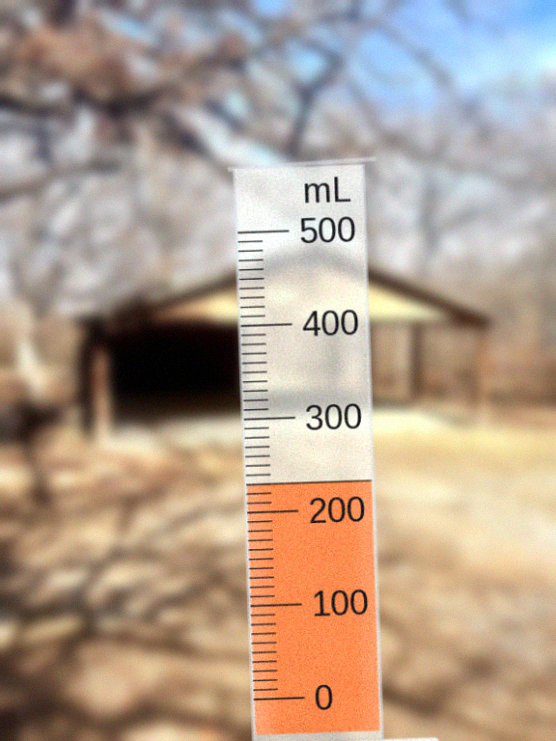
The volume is 230 mL
